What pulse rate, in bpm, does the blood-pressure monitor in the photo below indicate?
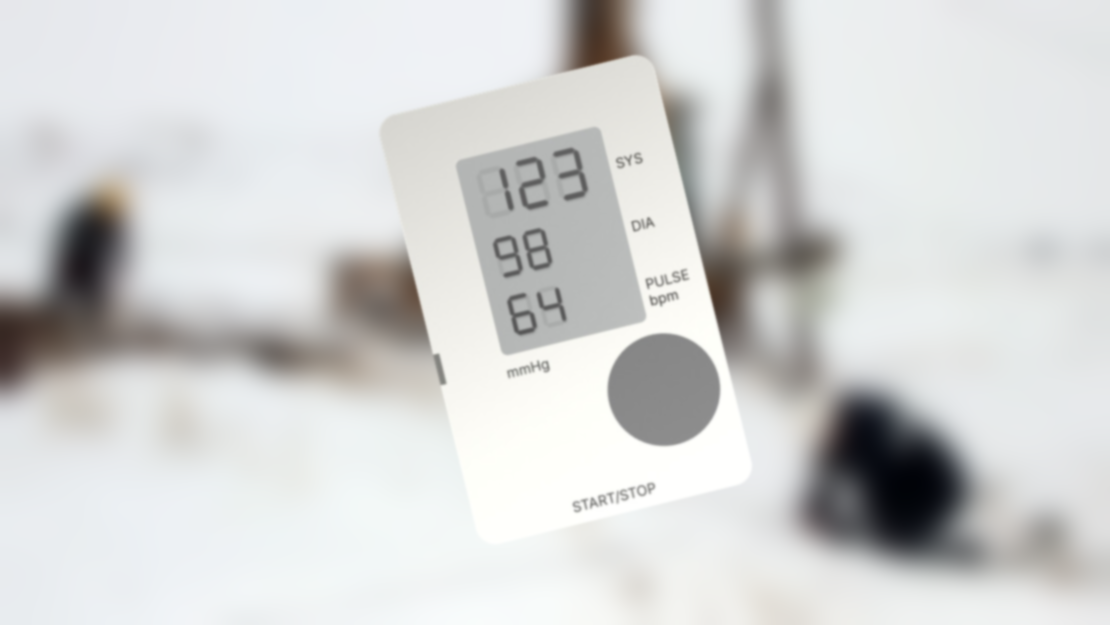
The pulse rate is 64 bpm
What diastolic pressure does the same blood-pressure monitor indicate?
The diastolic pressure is 98 mmHg
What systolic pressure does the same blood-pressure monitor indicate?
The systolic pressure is 123 mmHg
